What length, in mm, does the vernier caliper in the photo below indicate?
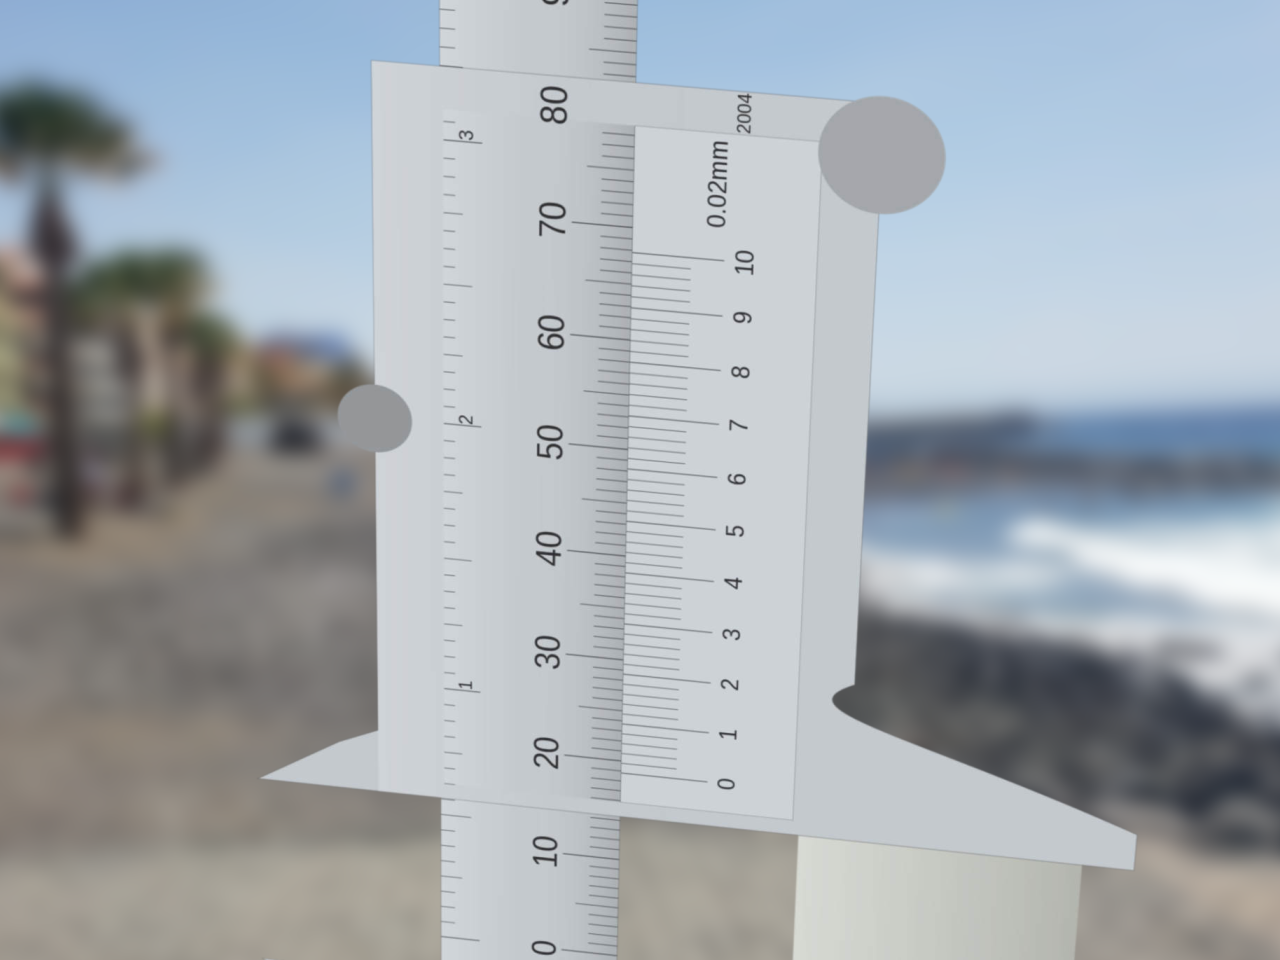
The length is 18.8 mm
